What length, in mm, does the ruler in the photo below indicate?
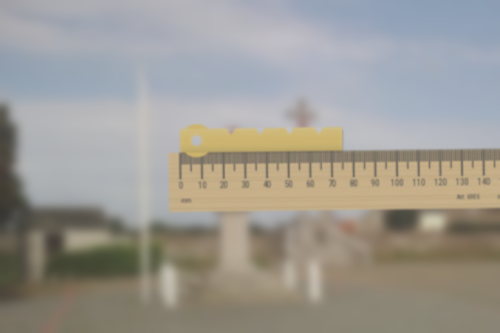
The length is 75 mm
